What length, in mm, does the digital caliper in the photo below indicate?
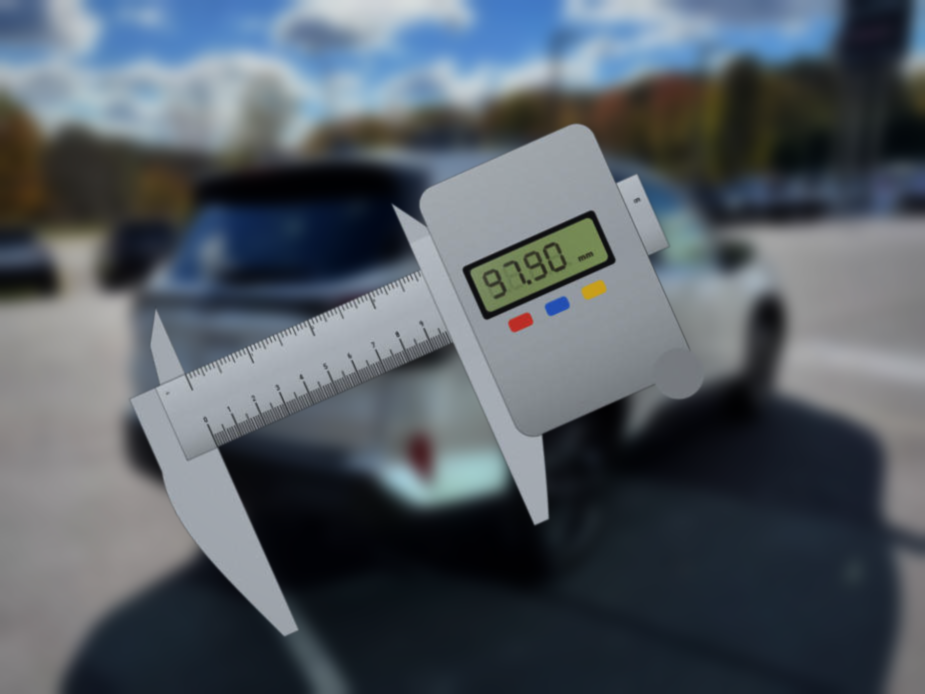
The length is 97.90 mm
